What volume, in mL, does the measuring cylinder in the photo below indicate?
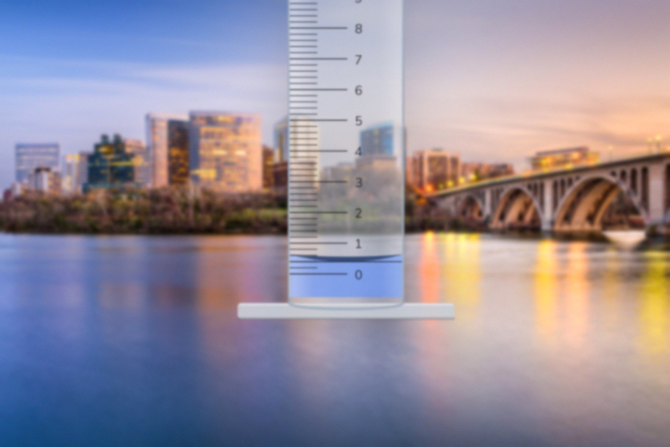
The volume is 0.4 mL
